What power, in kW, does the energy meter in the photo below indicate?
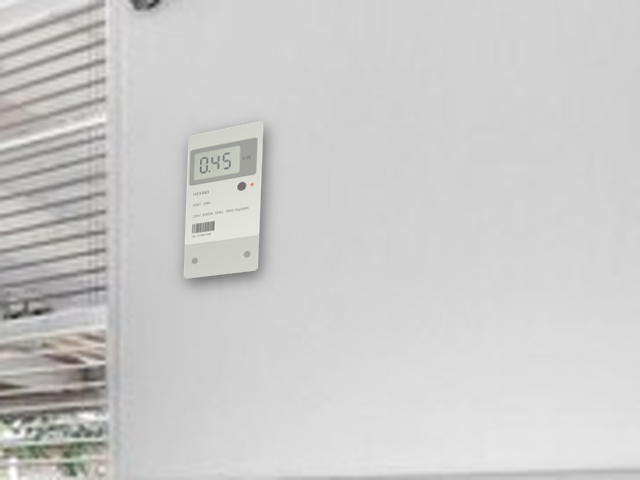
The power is 0.45 kW
